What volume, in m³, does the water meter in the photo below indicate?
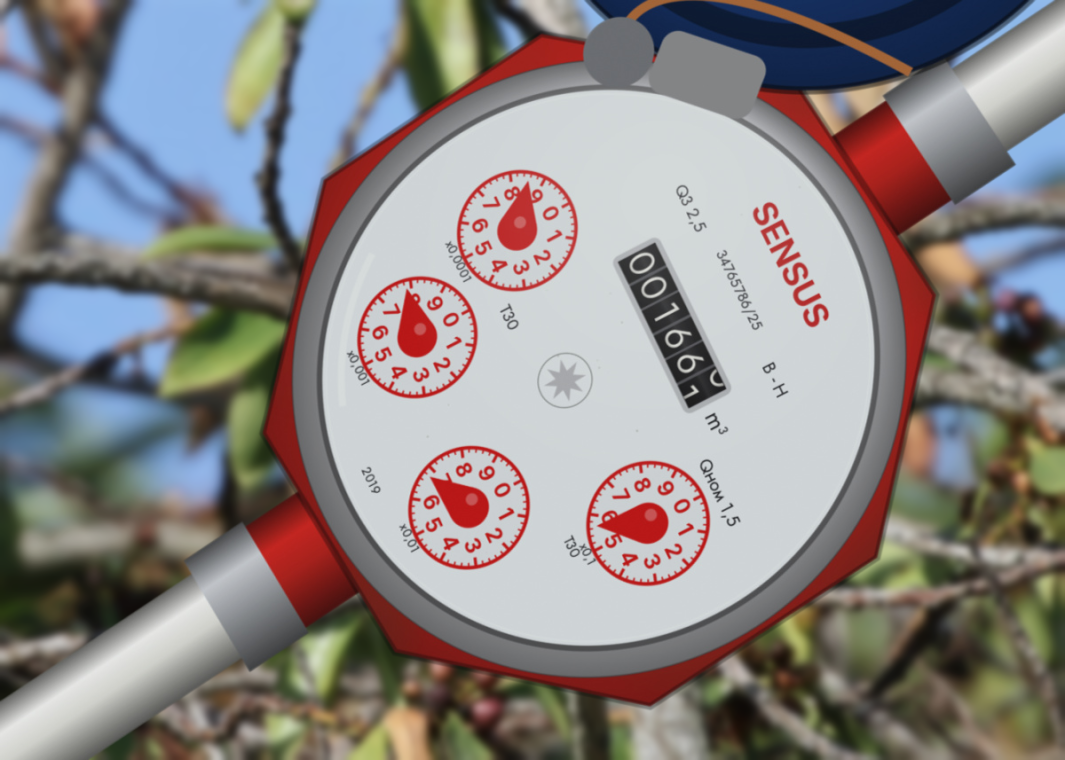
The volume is 1660.5678 m³
